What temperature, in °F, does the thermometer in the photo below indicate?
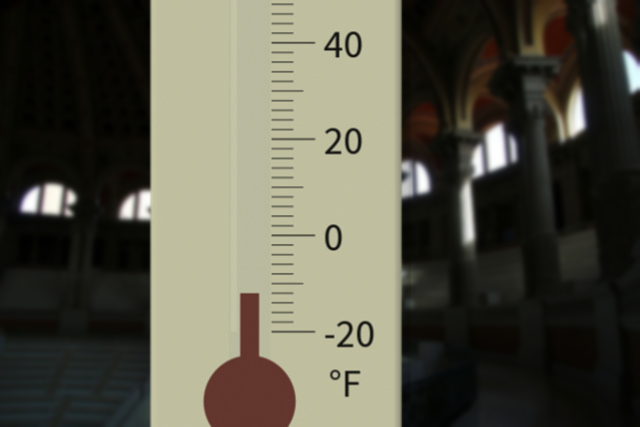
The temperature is -12 °F
